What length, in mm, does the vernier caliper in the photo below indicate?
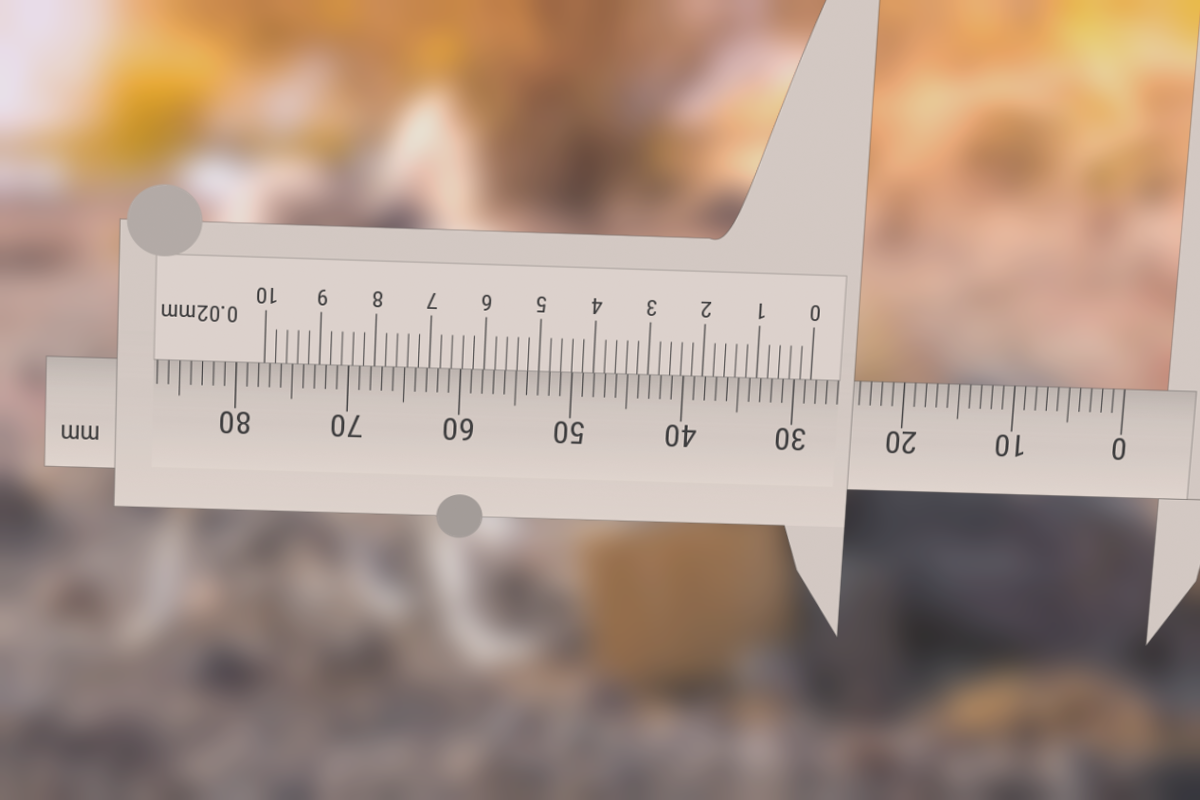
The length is 28.5 mm
